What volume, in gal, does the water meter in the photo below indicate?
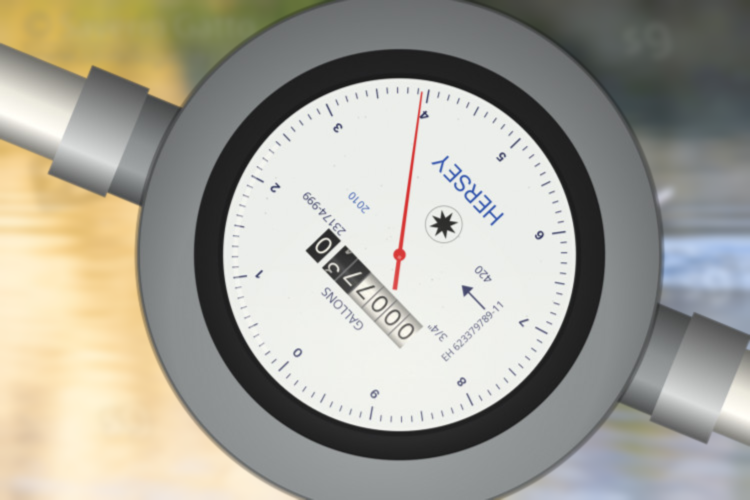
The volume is 7733.9 gal
